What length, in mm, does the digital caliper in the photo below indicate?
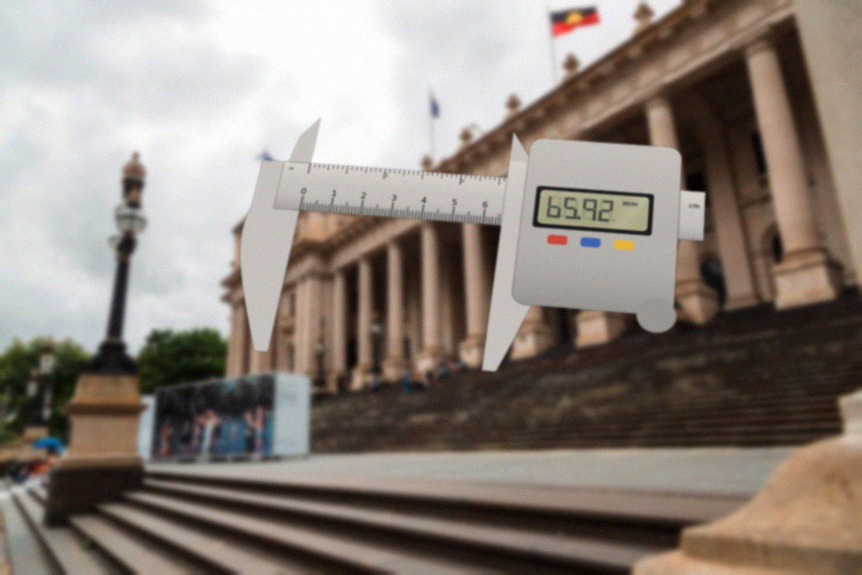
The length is 65.92 mm
